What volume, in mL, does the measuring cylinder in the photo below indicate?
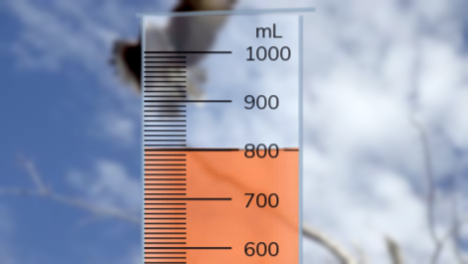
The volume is 800 mL
